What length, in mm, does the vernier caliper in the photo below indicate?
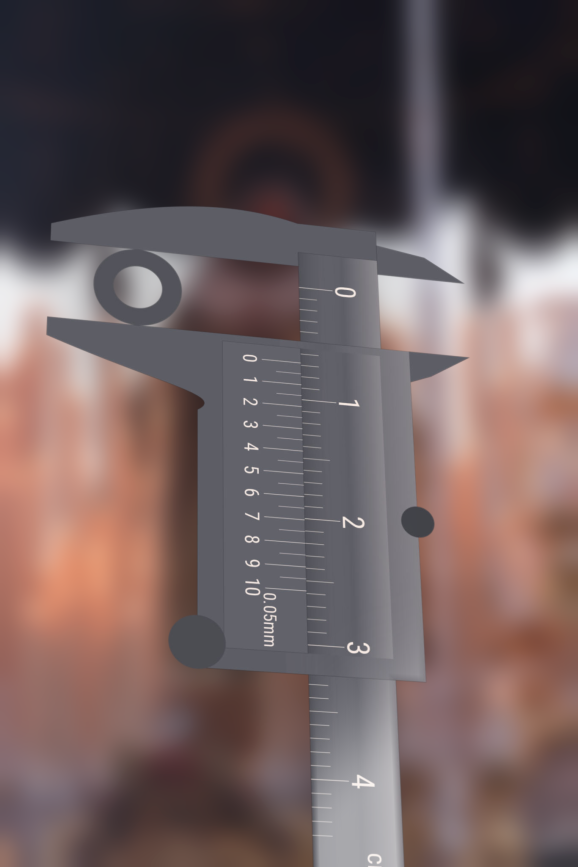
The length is 6.8 mm
